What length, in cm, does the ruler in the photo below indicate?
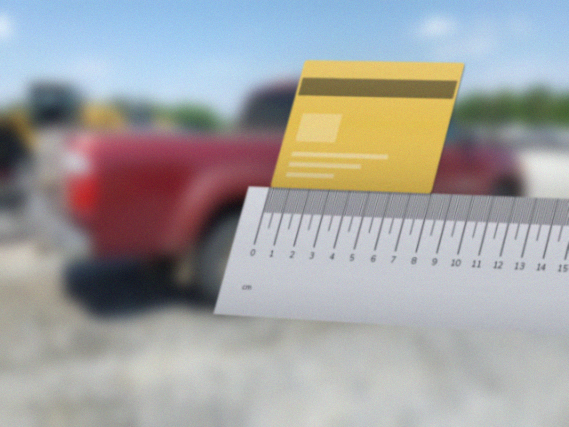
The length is 8 cm
